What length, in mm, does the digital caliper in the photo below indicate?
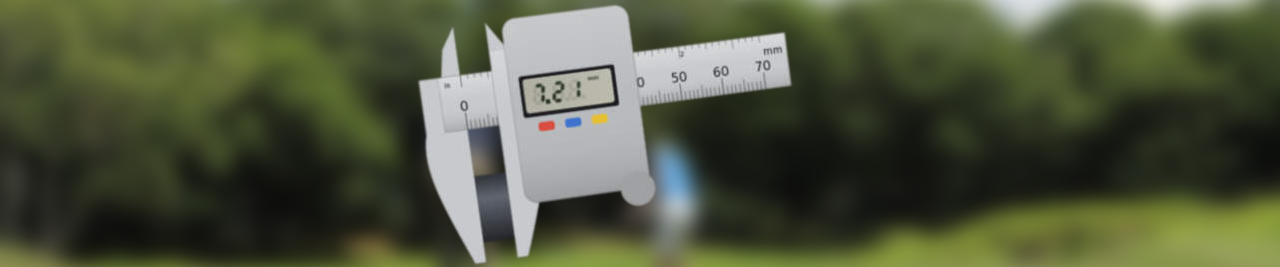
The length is 7.21 mm
